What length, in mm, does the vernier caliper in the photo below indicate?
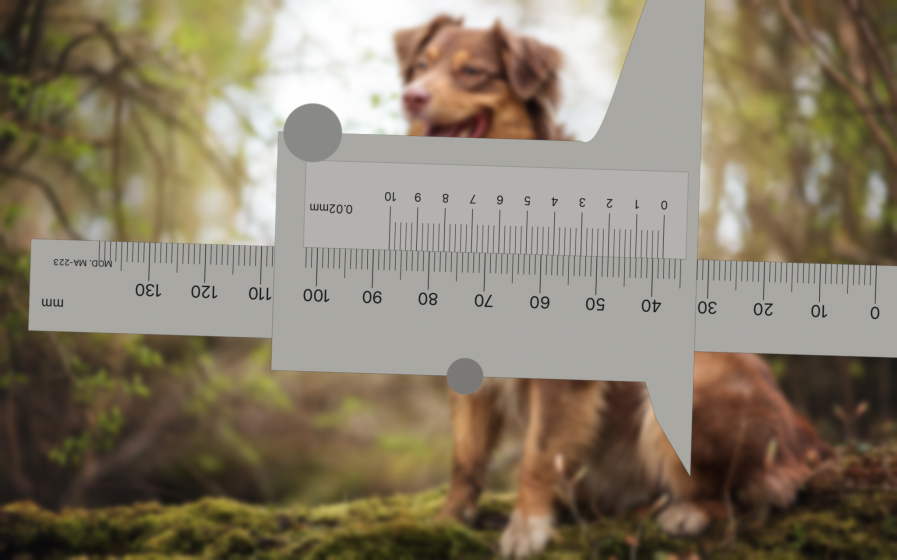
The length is 38.2 mm
